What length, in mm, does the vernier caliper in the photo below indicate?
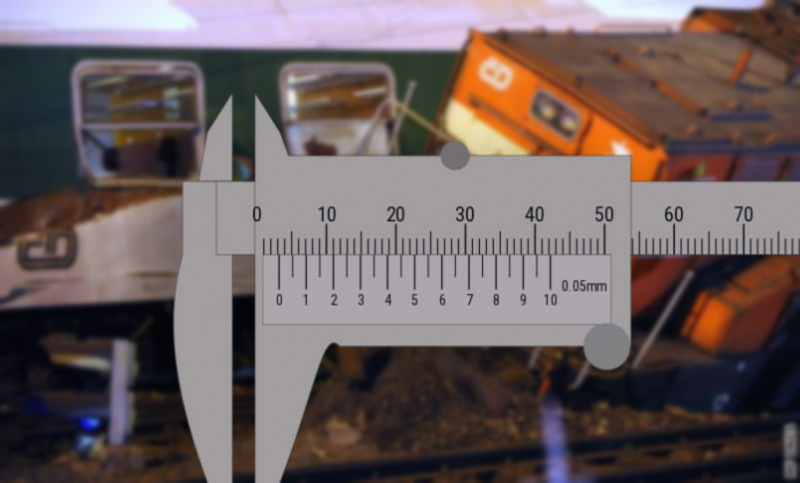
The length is 3.2 mm
